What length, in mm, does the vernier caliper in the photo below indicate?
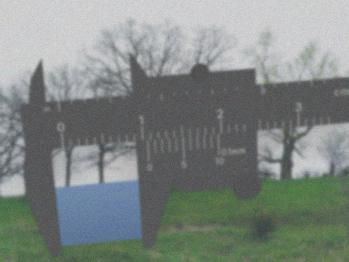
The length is 10.6 mm
